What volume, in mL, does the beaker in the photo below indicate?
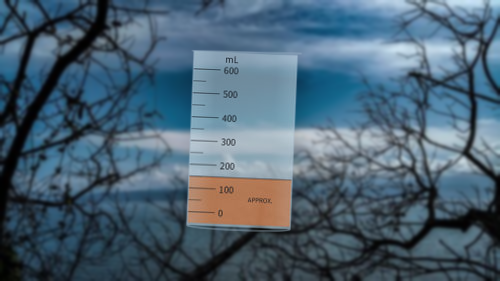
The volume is 150 mL
